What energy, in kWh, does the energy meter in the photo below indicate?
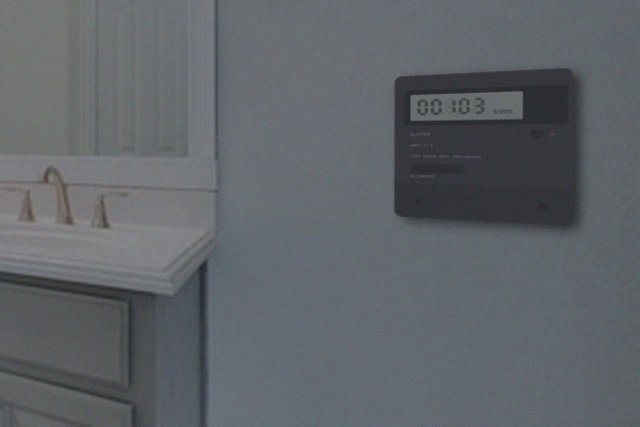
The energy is 103 kWh
